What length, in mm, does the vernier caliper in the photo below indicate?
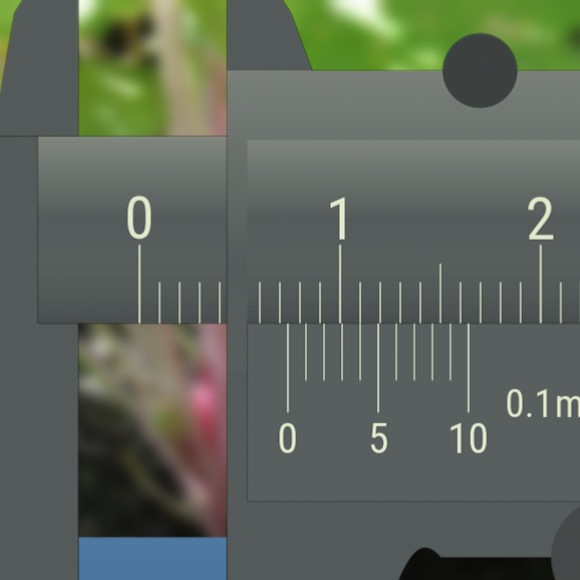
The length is 7.4 mm
